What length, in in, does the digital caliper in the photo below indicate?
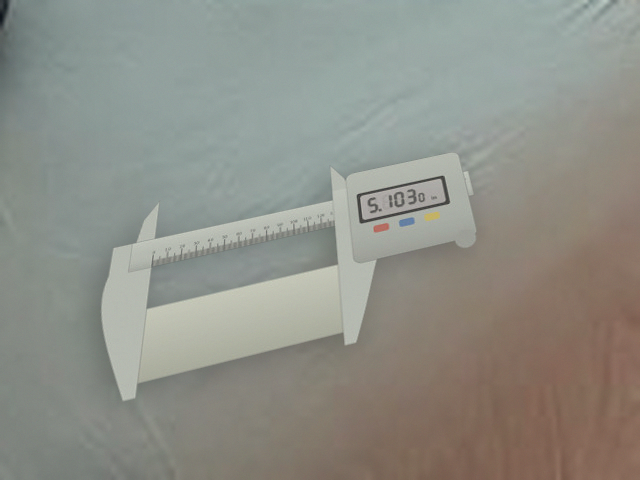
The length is 5.1030 in
